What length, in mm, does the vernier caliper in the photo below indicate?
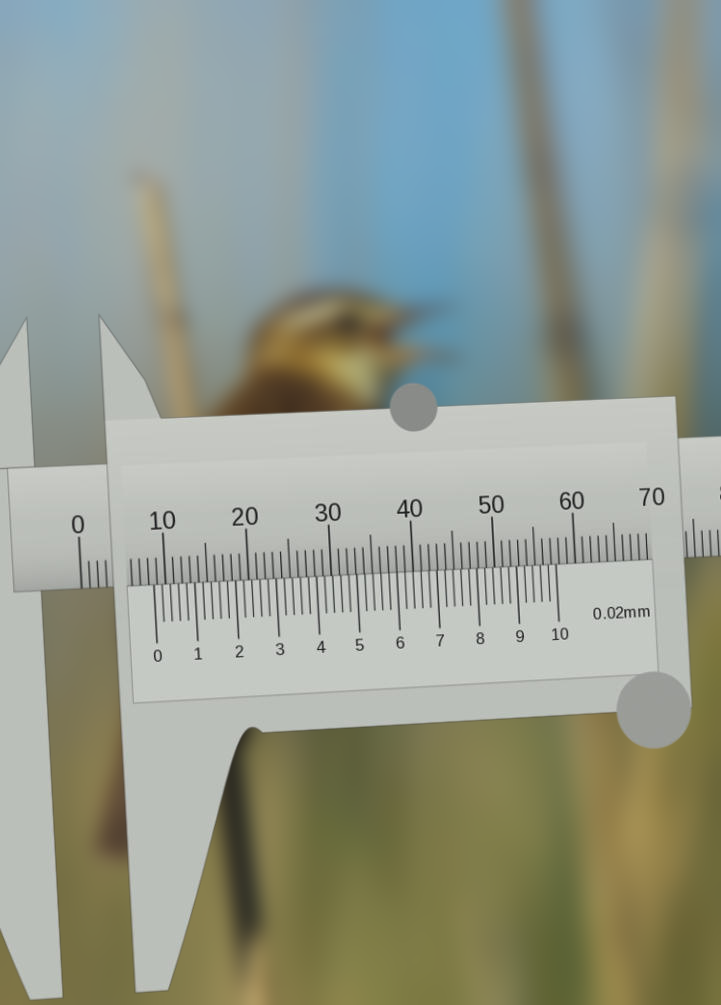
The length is 8.6 mm
